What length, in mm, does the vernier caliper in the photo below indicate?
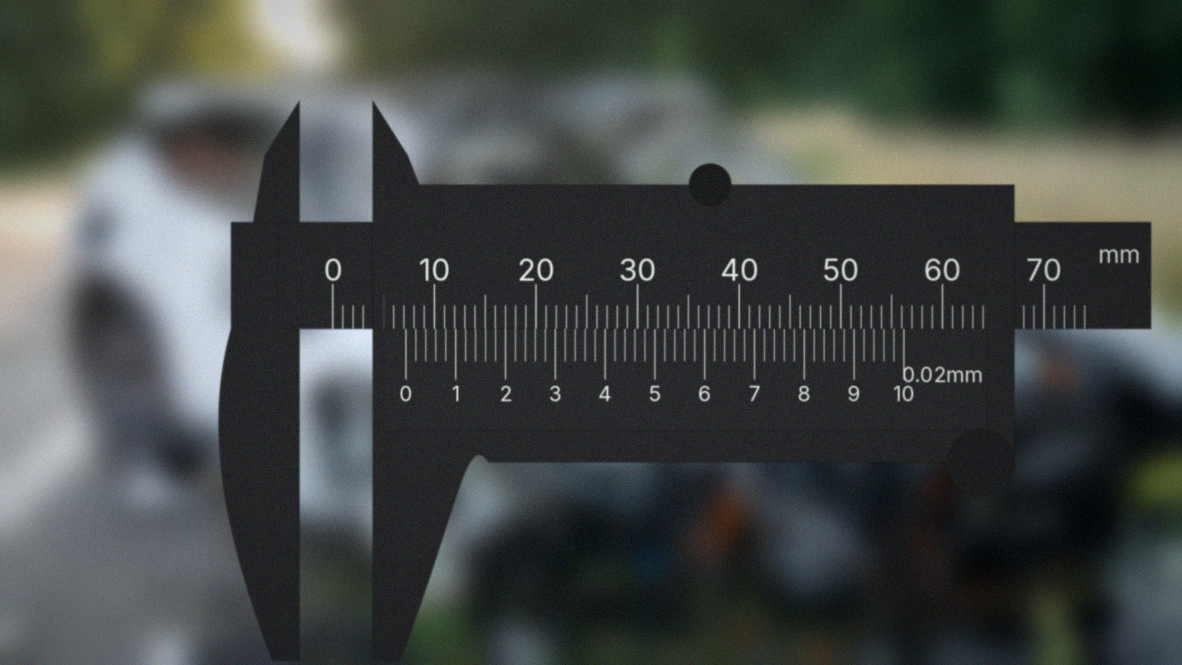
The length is 7.2 mm
